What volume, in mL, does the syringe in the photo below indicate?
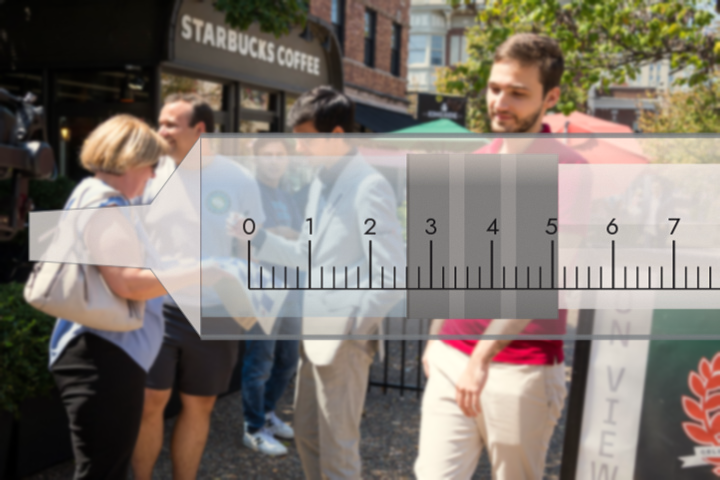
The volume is 2.6 mL
